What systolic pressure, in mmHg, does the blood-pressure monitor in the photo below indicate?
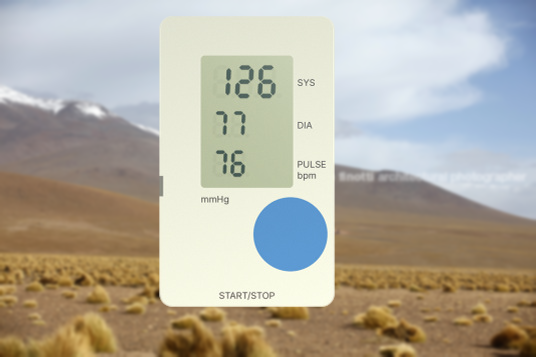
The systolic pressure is 126 mmHg
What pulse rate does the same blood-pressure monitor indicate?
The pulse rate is 76 bpm
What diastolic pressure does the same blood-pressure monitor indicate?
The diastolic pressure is 77 mmHg
